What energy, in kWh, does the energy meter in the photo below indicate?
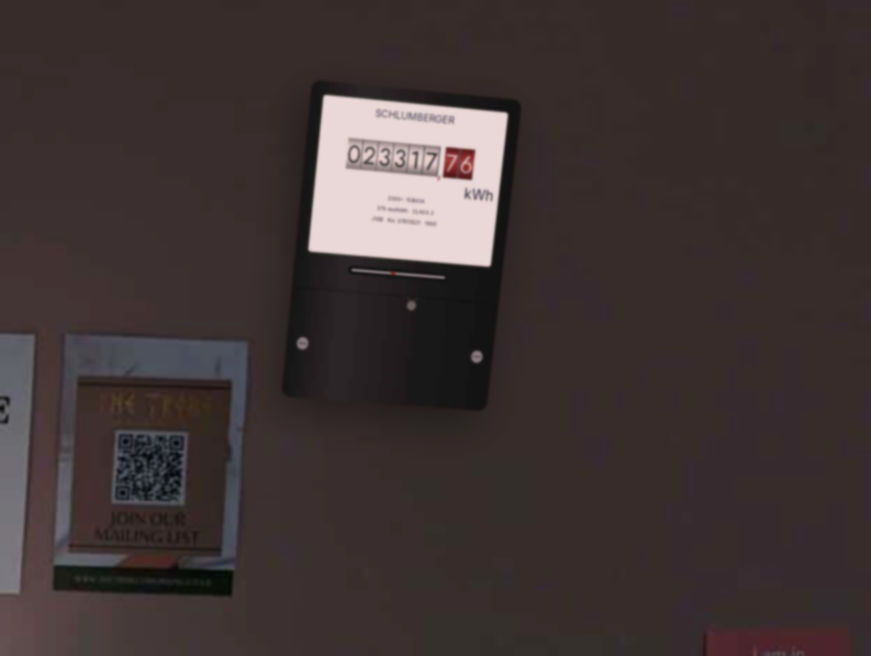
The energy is 23317.76 kWh
